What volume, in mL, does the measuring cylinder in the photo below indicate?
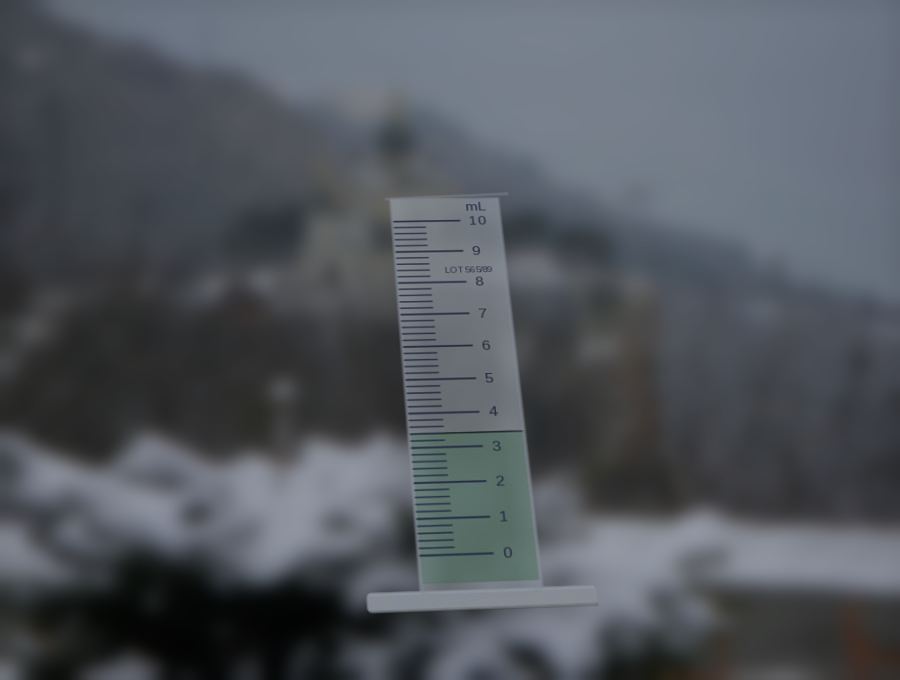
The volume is 3.4 mL
